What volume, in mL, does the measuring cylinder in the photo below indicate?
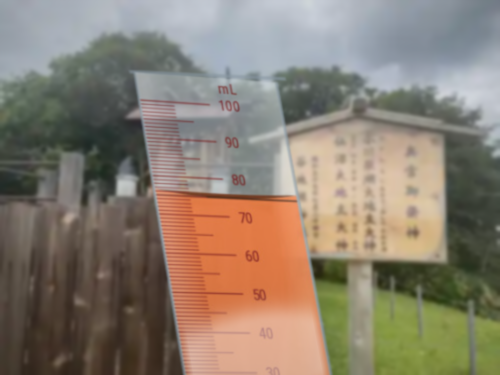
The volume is 75 mL
